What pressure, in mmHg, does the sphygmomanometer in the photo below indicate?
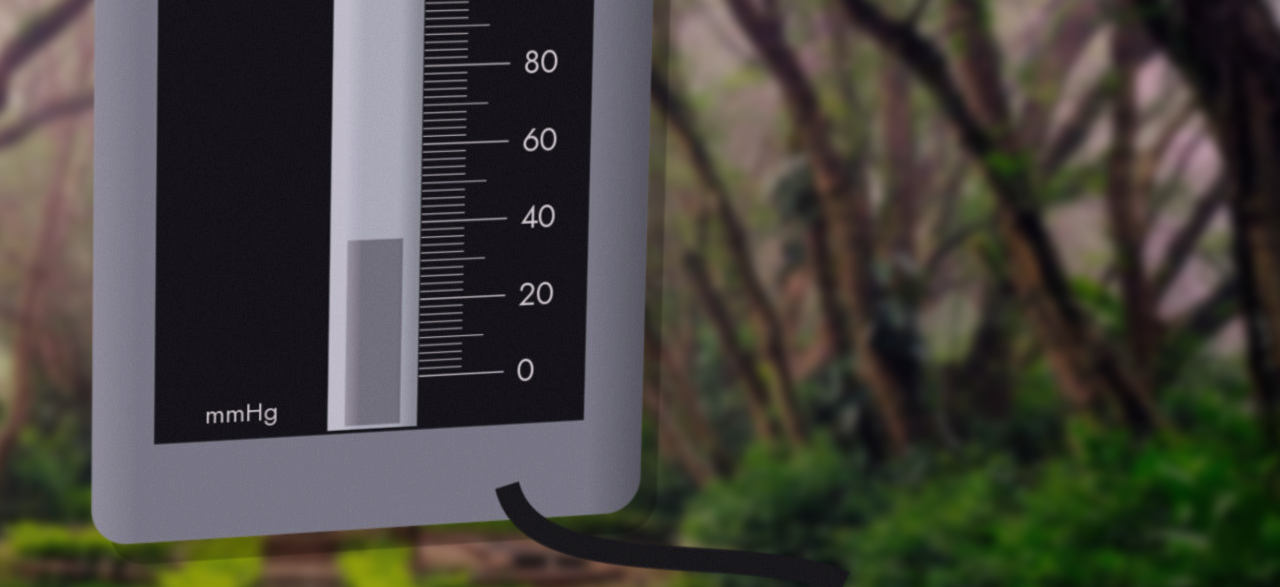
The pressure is 36 mmHg
